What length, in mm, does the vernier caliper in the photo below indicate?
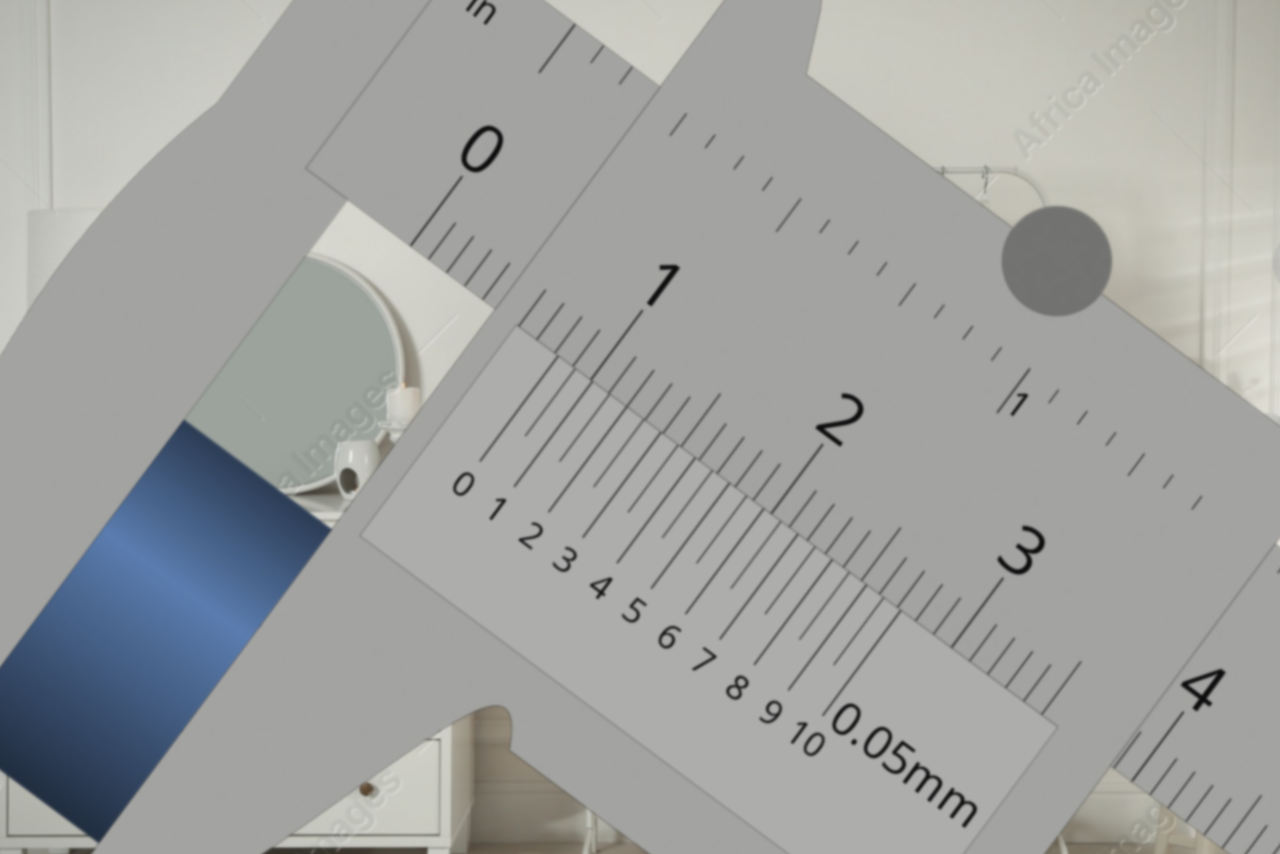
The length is 8.2 mm
